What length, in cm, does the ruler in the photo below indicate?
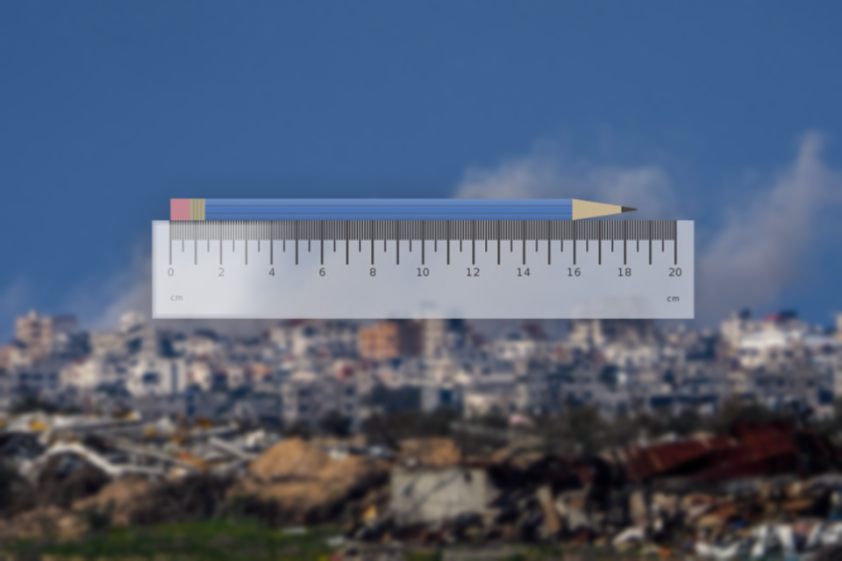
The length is 18.5 cm
